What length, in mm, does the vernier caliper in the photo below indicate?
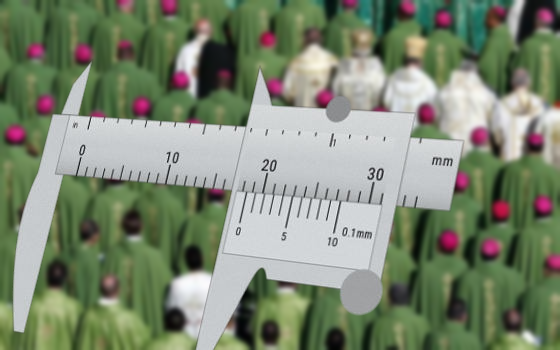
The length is 18.4 mm
